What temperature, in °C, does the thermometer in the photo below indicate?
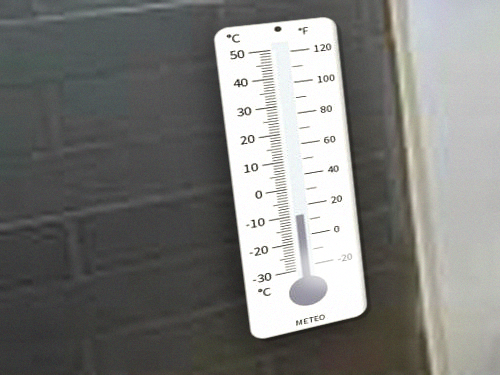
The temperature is -10 °C
